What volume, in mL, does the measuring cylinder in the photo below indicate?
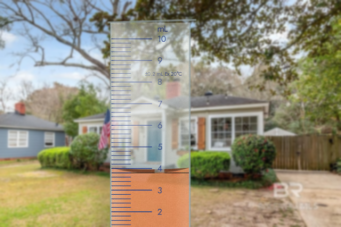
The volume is 3.8 mL
